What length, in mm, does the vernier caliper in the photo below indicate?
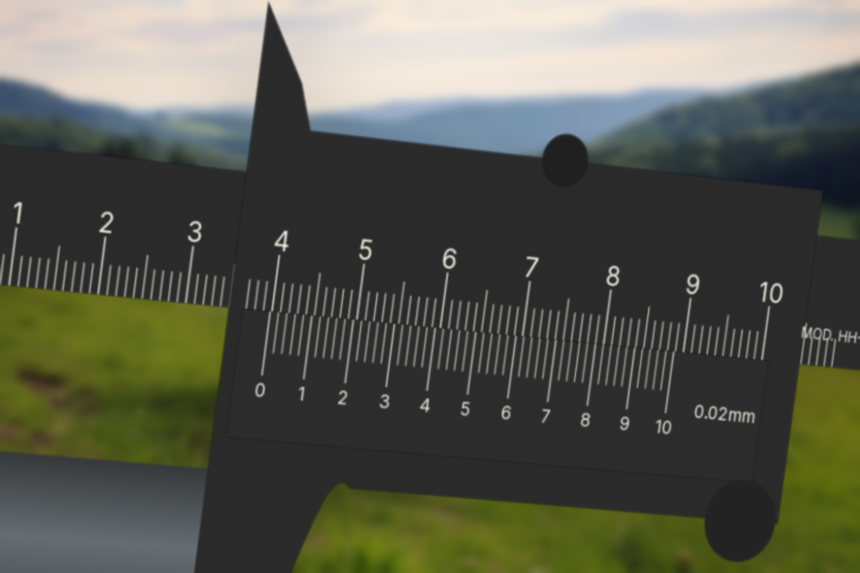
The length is 39.8 mm
